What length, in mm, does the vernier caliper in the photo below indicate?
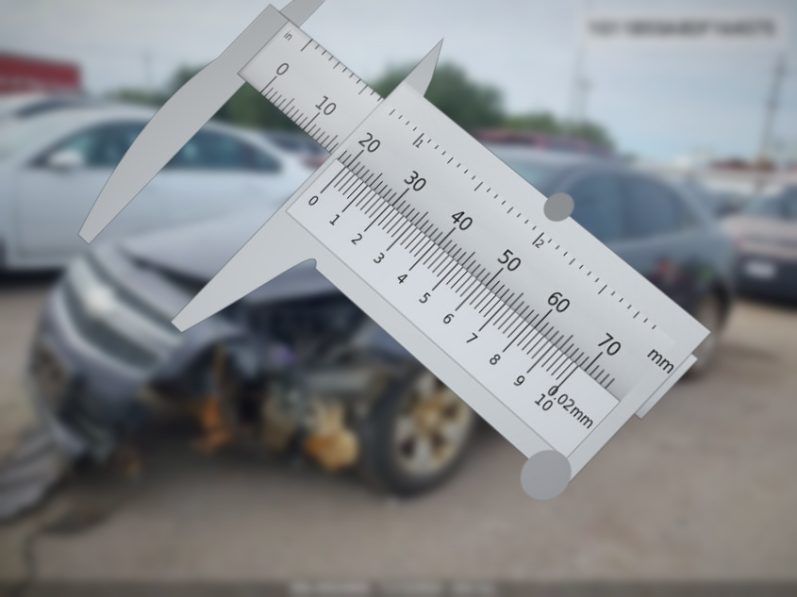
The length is 19.8 mm
